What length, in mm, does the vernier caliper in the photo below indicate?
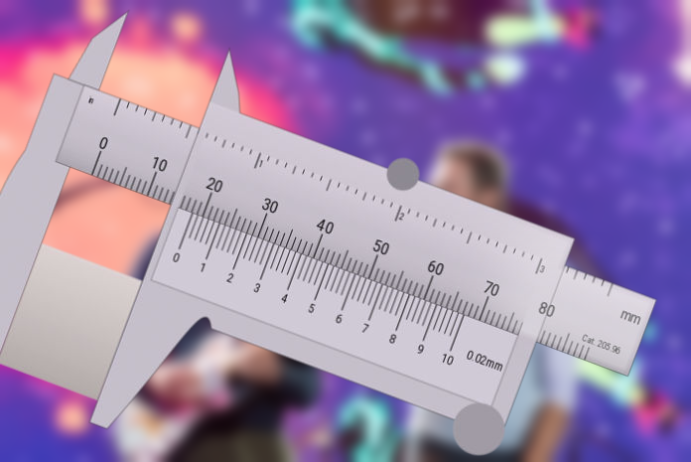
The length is 18.2 mm
